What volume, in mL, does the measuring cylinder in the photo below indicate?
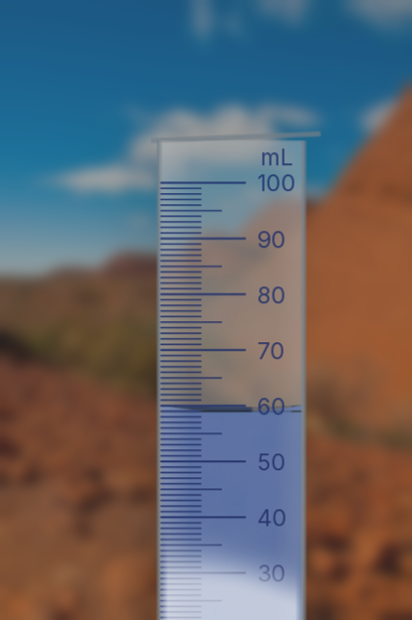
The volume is 59 mL
